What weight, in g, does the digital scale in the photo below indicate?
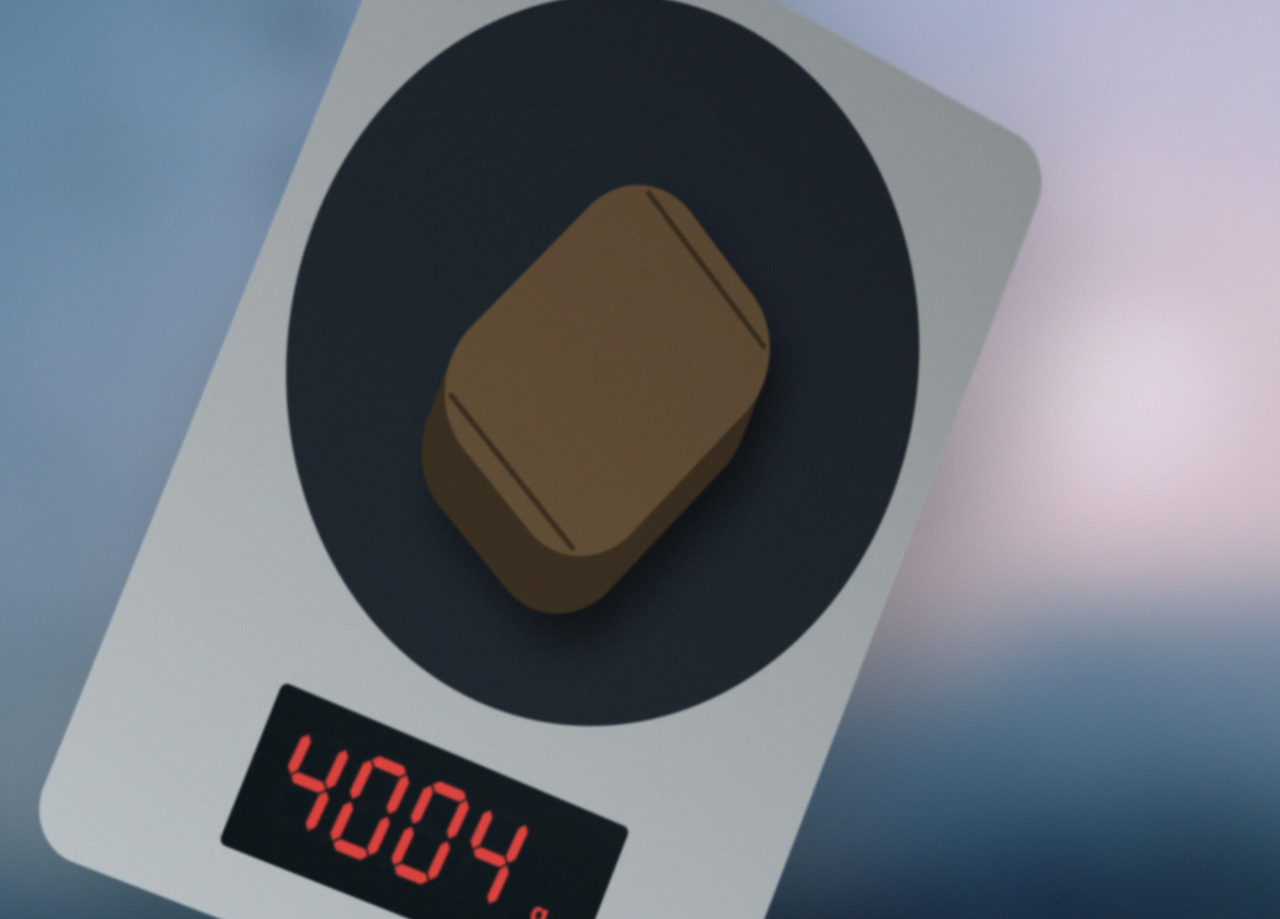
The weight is 4004 g
